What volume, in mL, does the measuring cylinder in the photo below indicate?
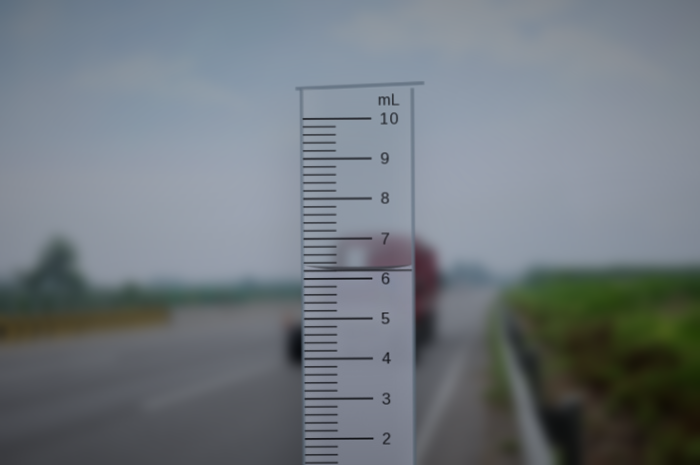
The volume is 6.2 mL
